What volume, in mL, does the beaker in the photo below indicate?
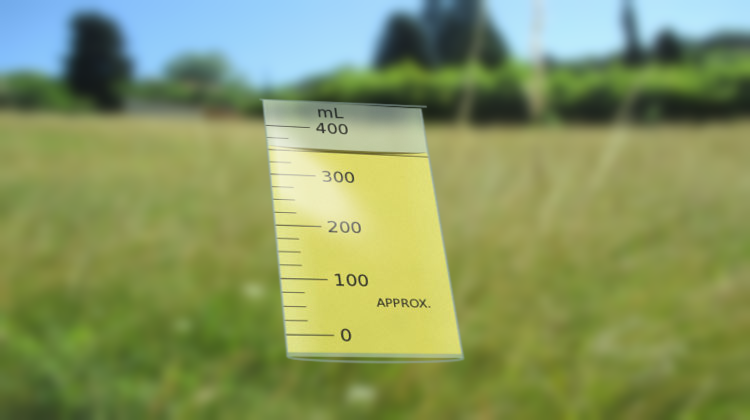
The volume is 350 mL
